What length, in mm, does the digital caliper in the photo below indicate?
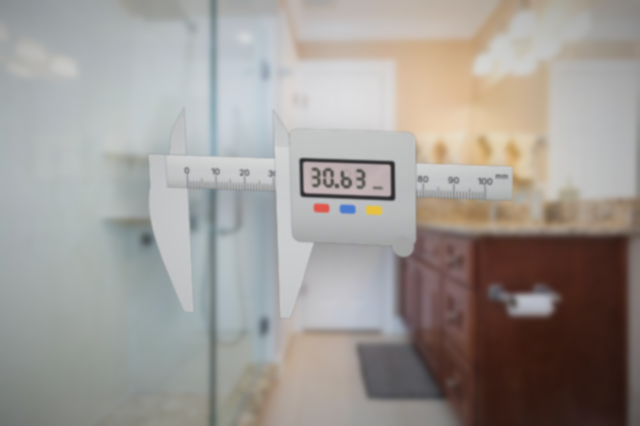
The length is 30.63 mm
